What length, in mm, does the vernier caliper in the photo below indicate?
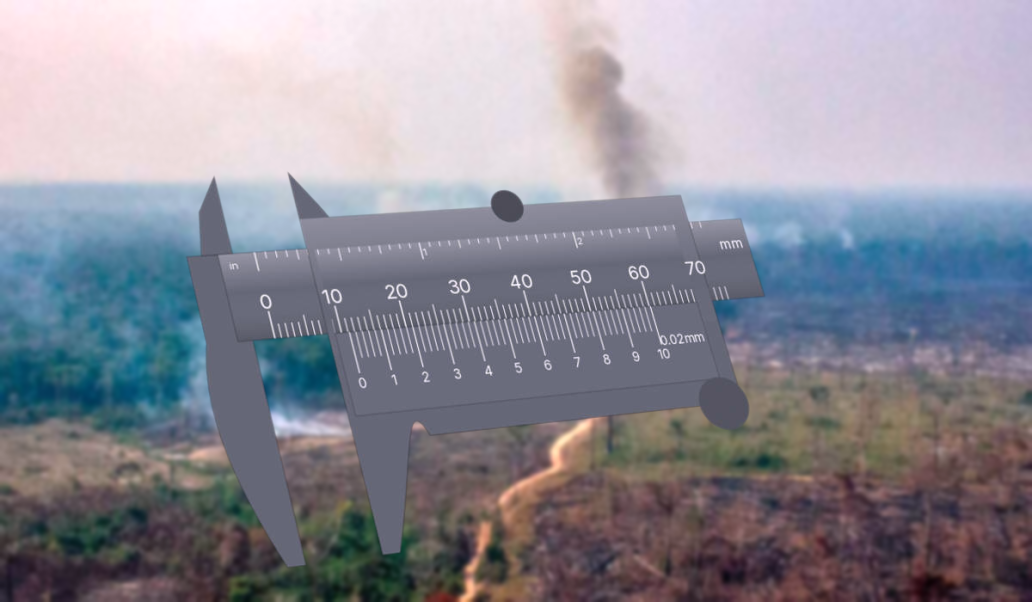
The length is 11.2 mm
